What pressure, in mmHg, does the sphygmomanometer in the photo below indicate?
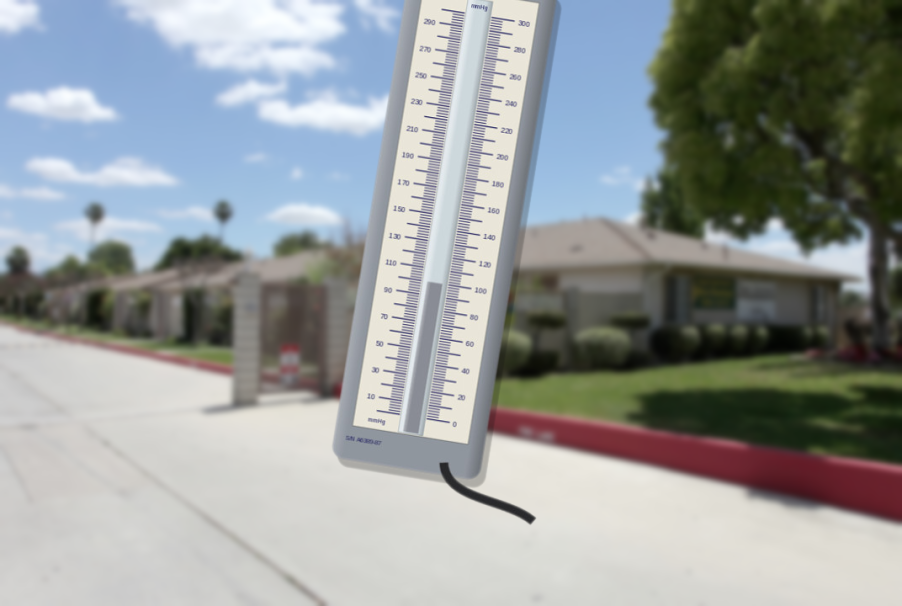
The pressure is 100 mmHg
